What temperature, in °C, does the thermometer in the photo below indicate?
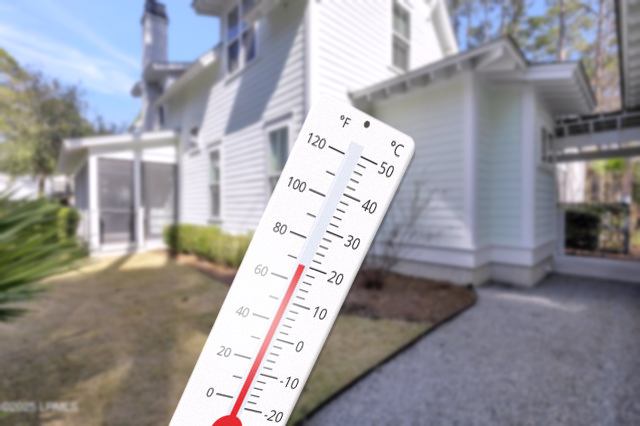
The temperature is 20 °C
